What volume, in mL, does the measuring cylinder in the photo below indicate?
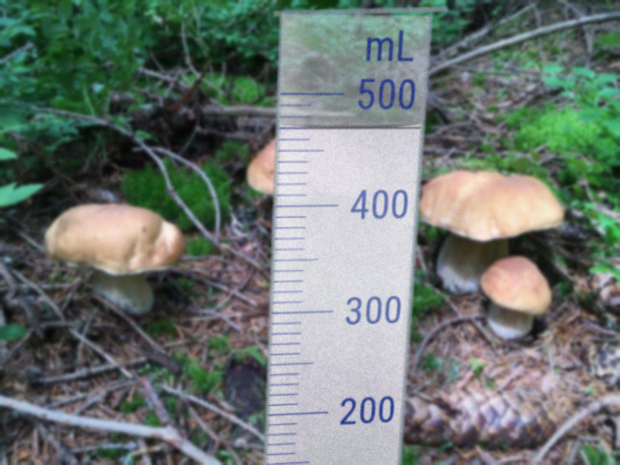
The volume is 470 mL
